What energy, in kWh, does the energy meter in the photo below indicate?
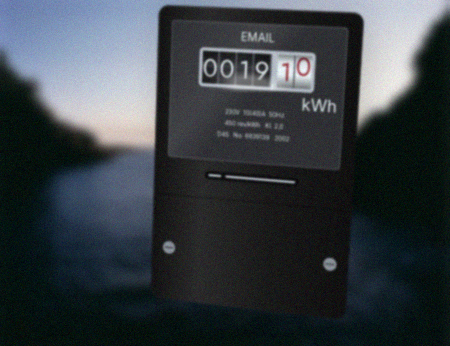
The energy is 19.10 kWh
